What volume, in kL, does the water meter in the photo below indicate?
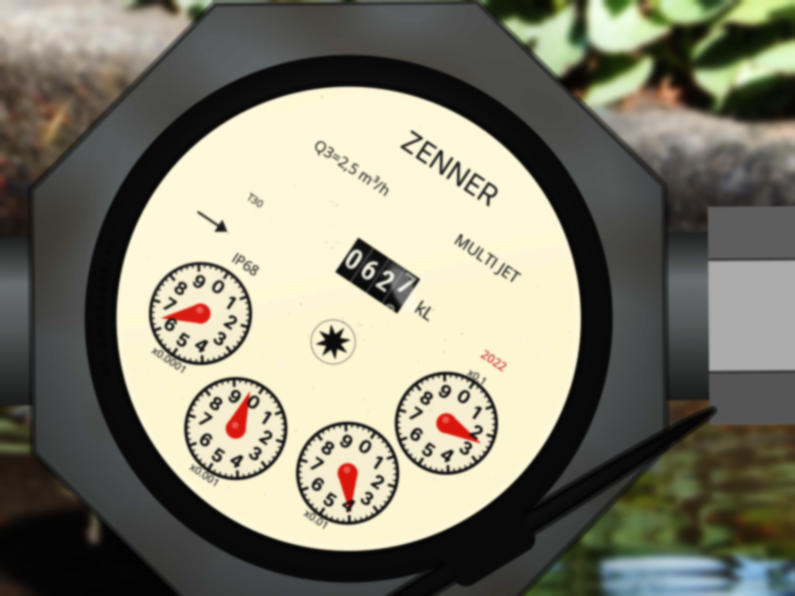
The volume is 627.2396 kL
